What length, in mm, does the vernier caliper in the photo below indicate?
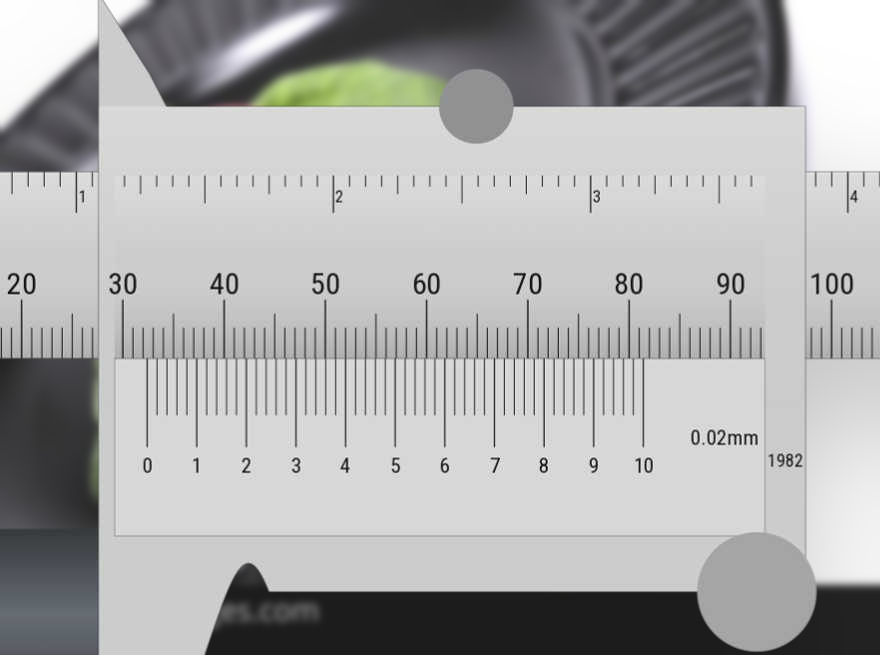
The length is 32.4 mm
